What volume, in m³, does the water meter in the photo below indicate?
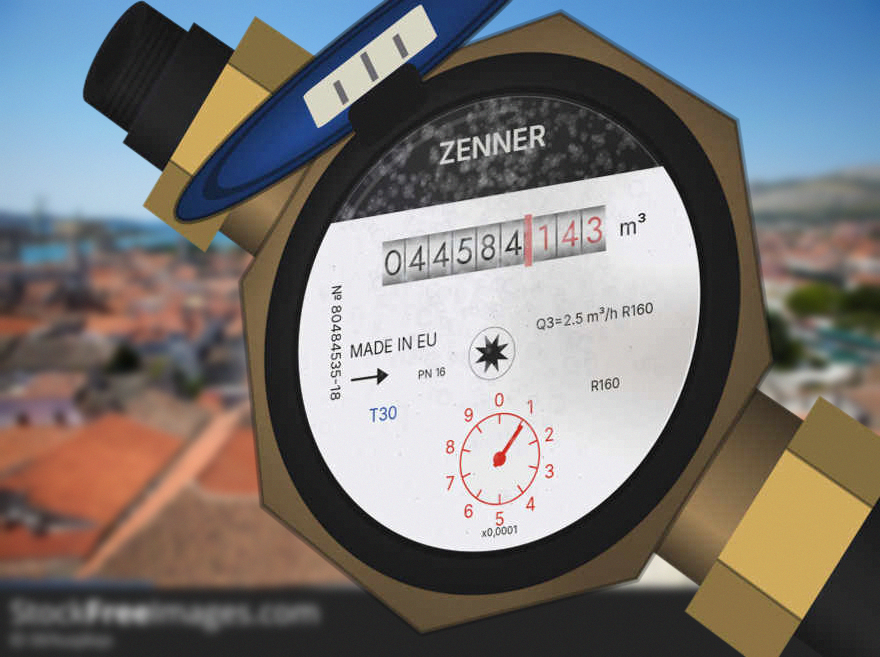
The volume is 44584.1431 m³
